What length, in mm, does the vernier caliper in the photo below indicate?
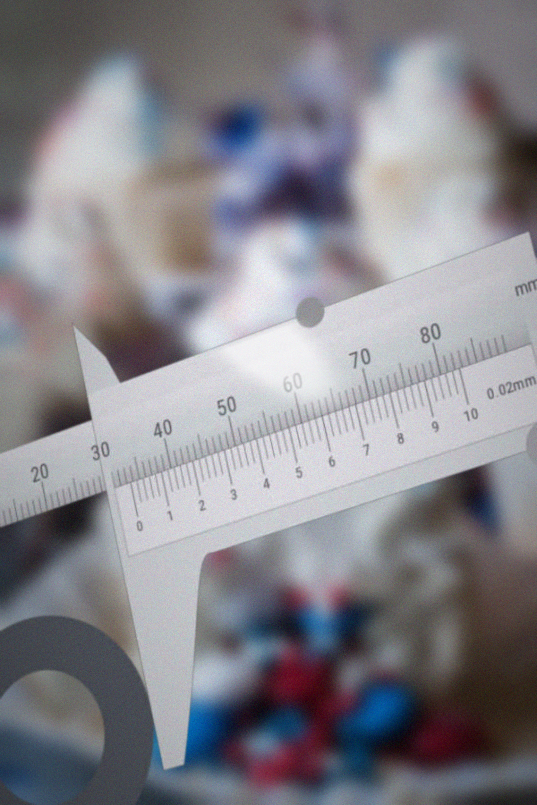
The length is 33.6 mm
